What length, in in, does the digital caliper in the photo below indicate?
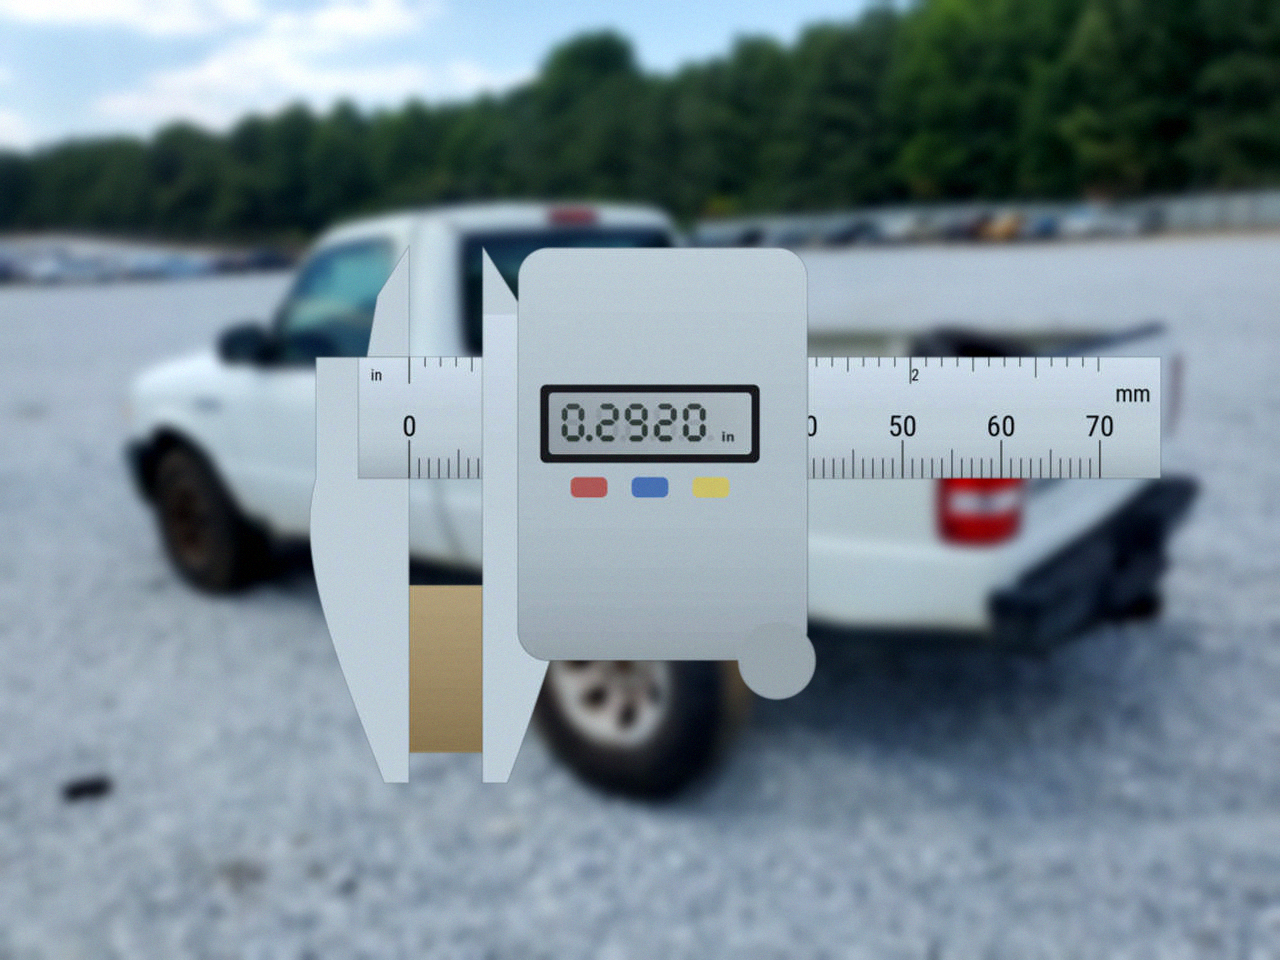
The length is 0.2920 in
